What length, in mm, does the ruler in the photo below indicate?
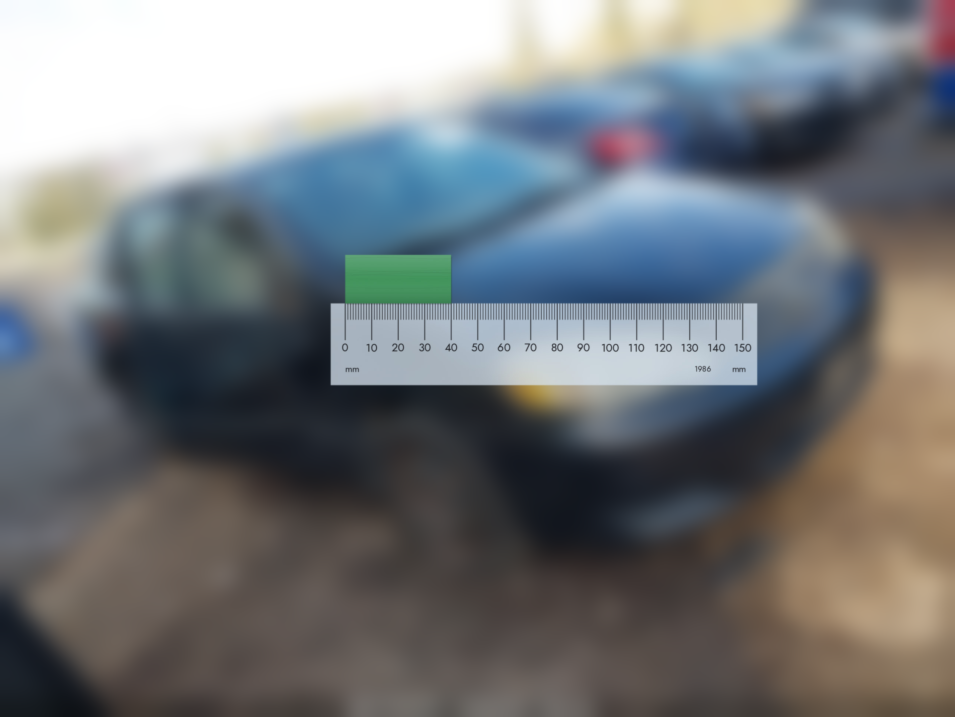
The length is 40 mm
